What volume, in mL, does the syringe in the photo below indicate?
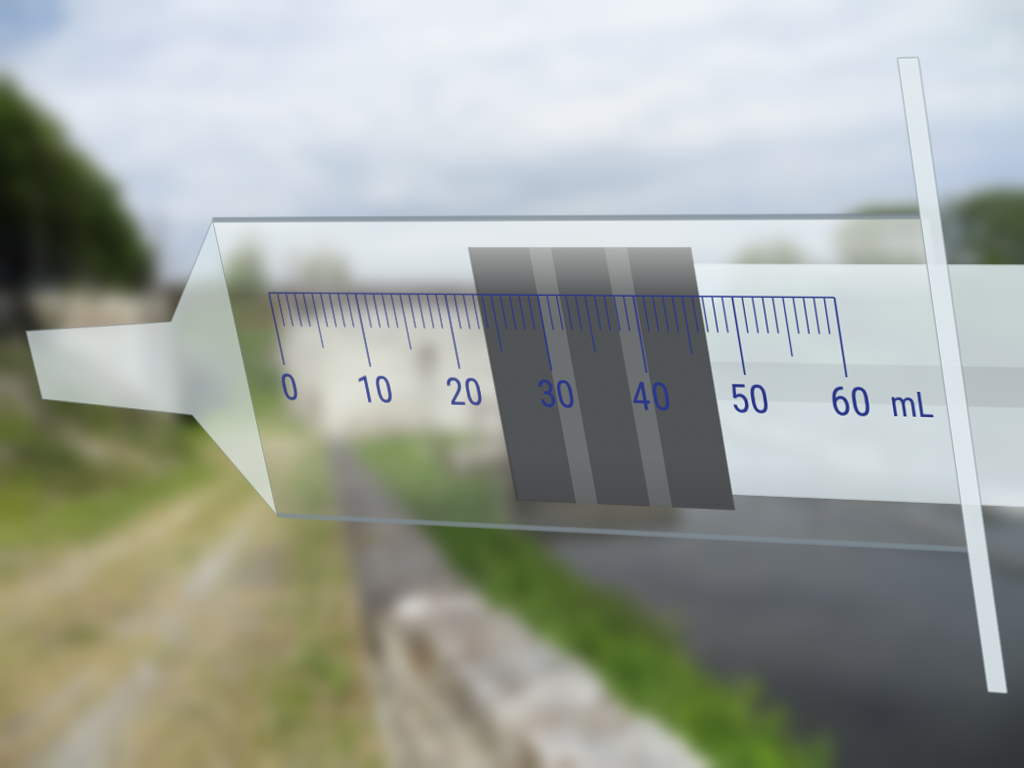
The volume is 23.5 mL
